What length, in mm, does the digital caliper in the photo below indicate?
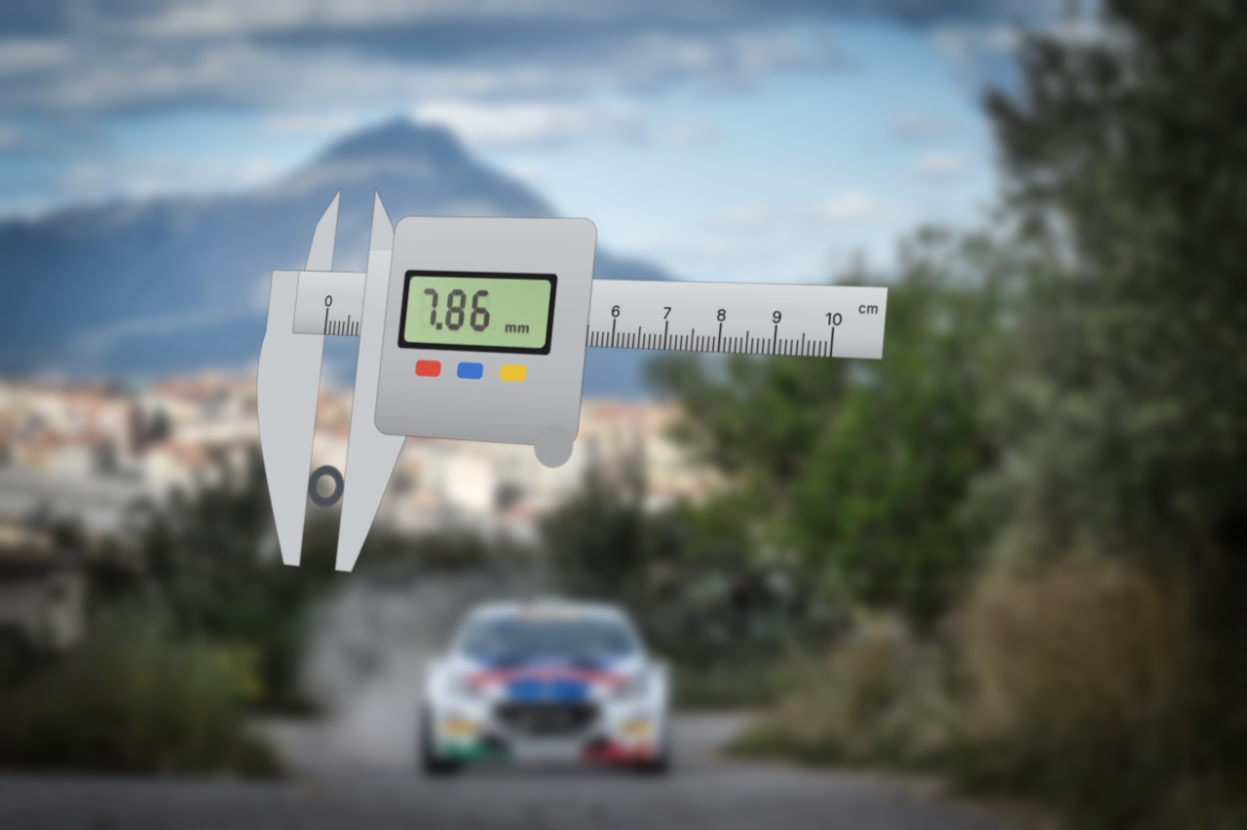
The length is 7.86 mm
